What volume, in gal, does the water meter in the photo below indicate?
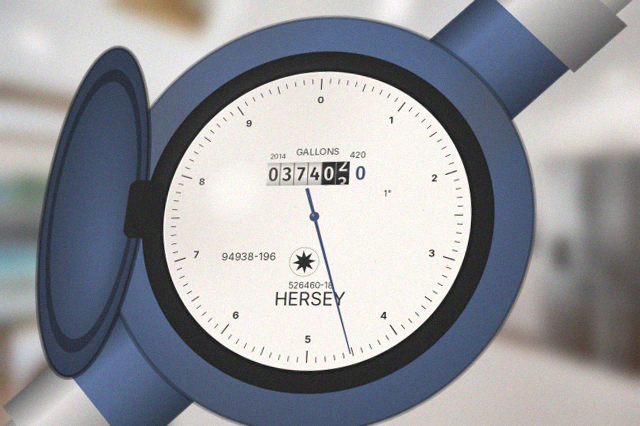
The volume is 374024.5 gal
